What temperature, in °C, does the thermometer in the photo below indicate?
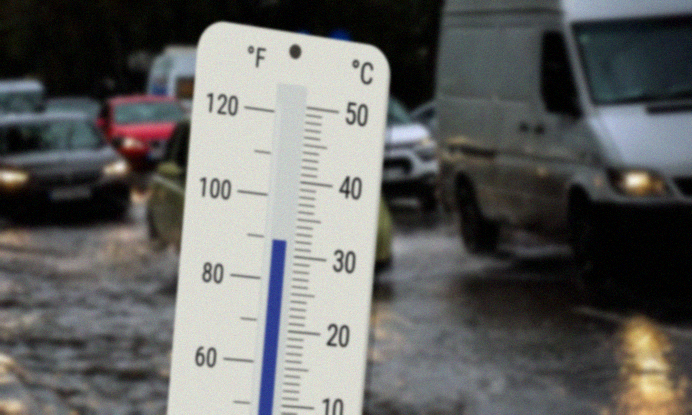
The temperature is 32 °C
